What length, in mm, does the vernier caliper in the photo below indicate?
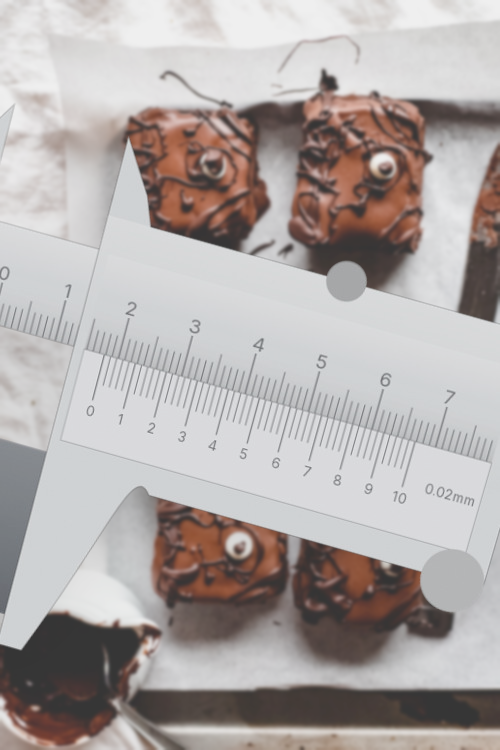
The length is 17.8 mm
